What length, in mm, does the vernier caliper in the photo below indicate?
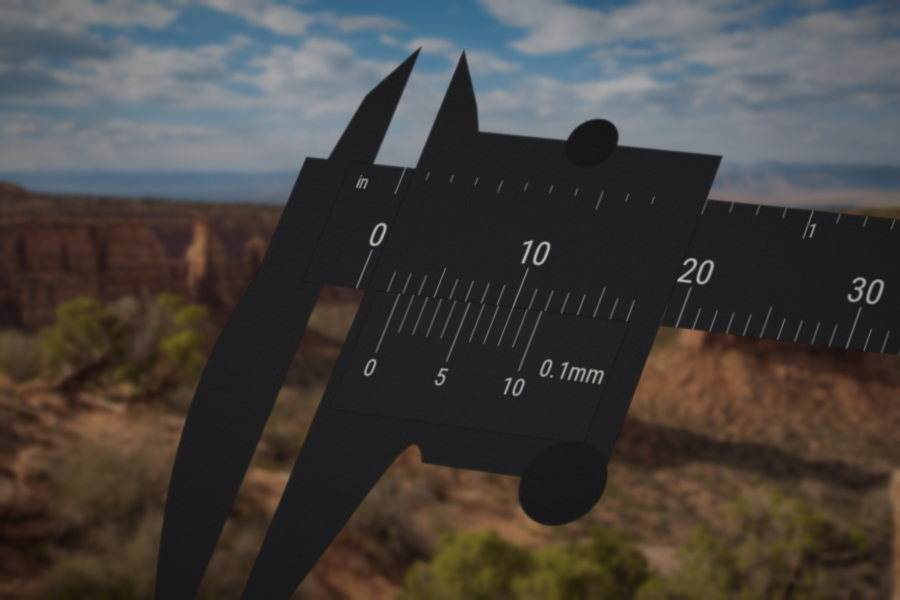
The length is 2.8 mm
